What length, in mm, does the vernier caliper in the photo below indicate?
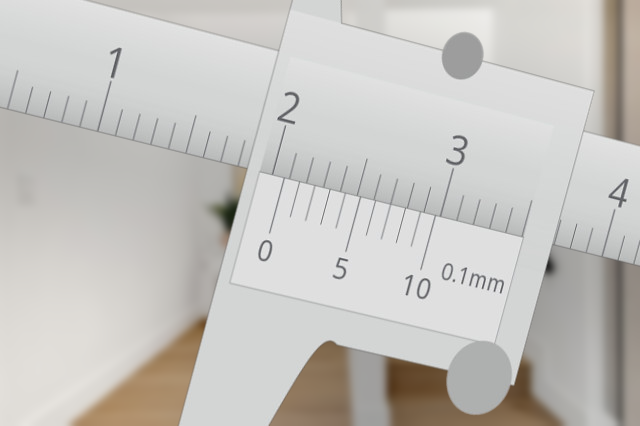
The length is 20.7 mm
